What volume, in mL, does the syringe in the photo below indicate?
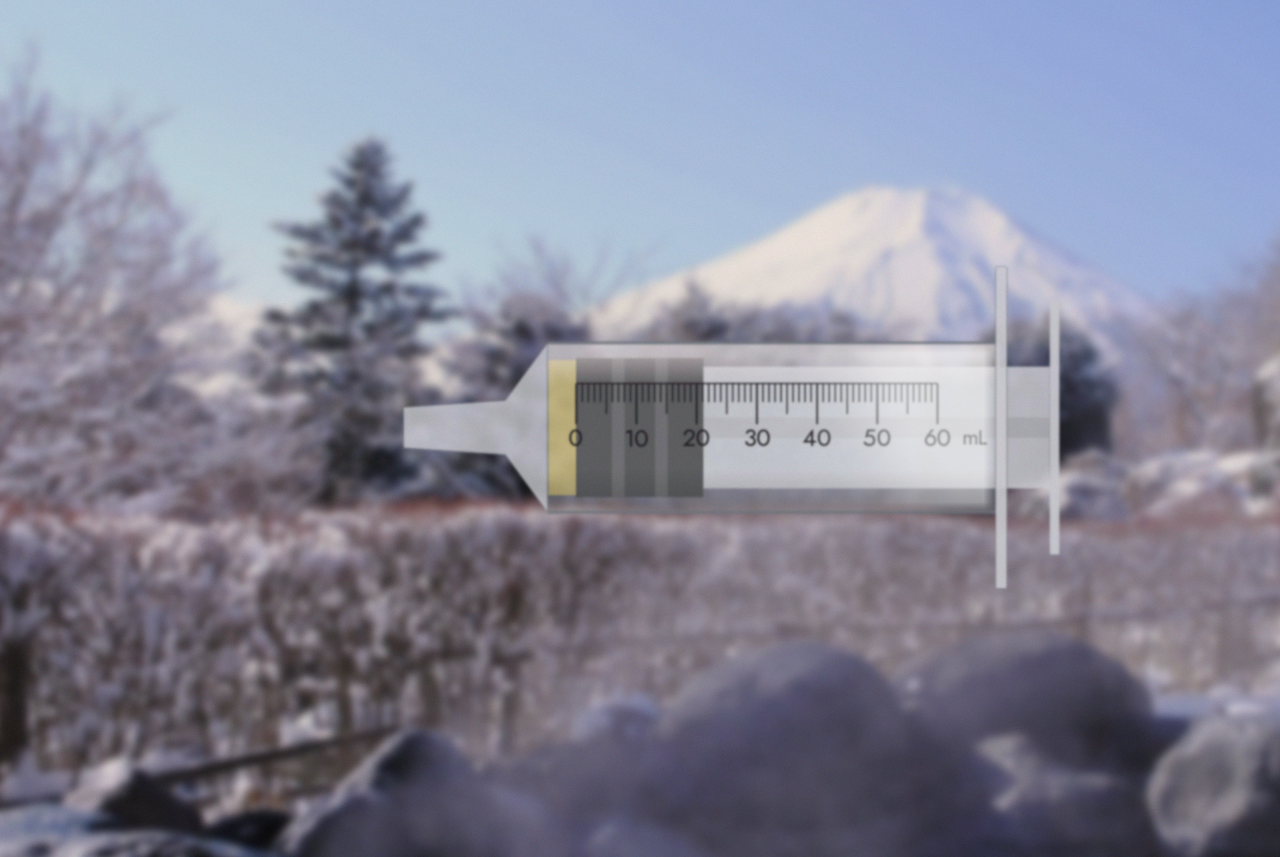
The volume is 0 mL
